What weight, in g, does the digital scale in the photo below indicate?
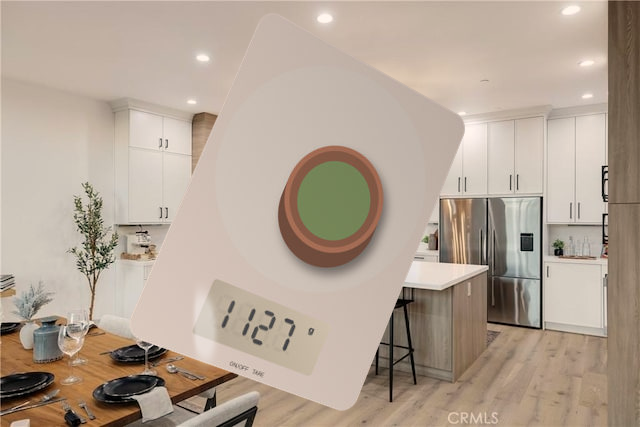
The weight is 1127 g
